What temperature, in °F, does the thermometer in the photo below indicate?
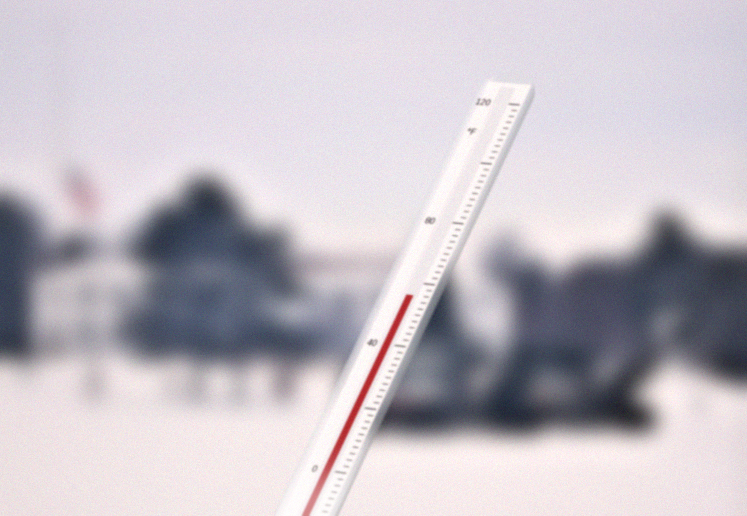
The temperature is 56 °F
